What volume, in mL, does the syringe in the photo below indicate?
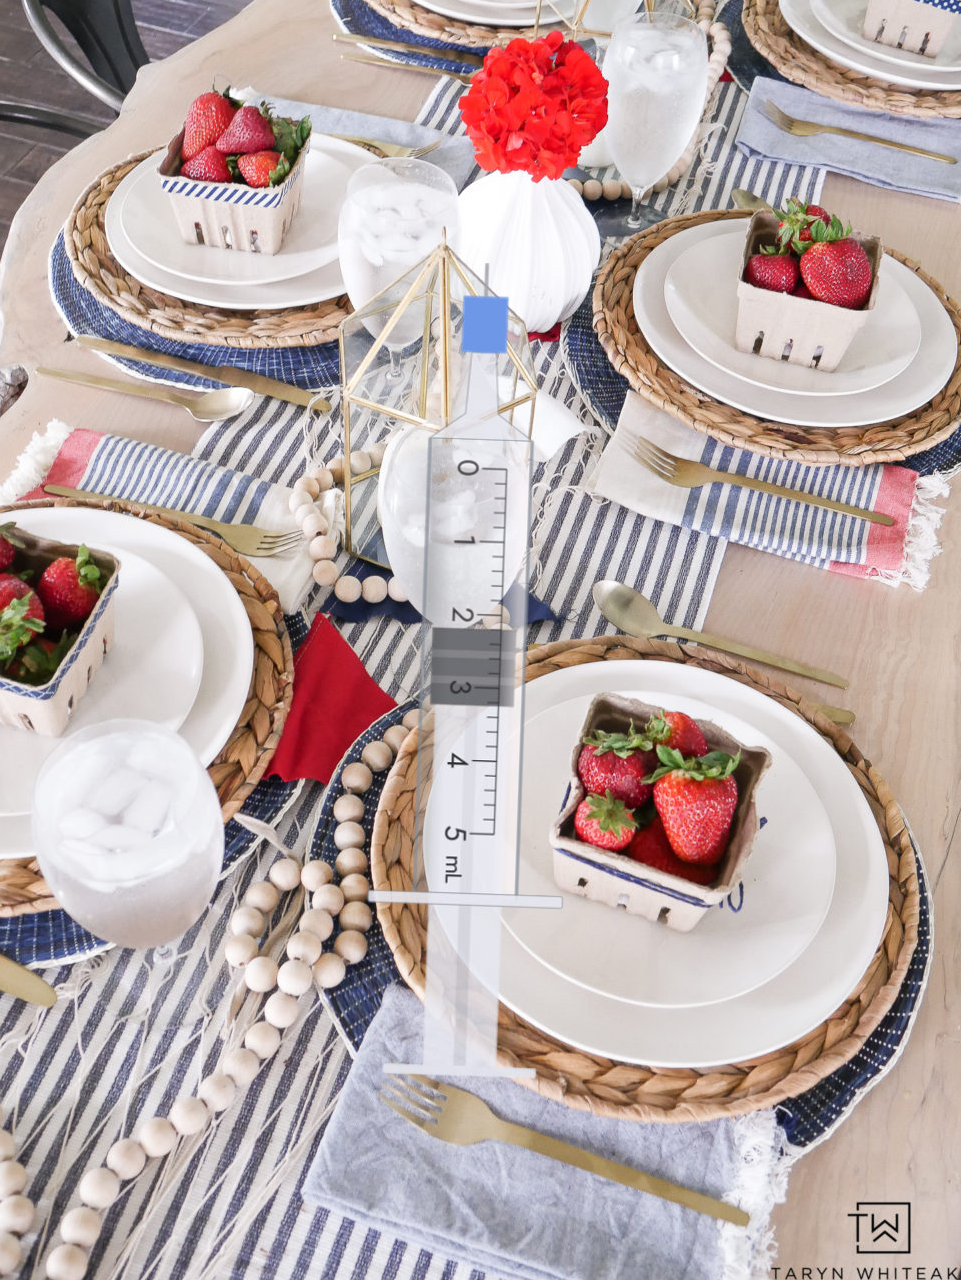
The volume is 2.2 mL
